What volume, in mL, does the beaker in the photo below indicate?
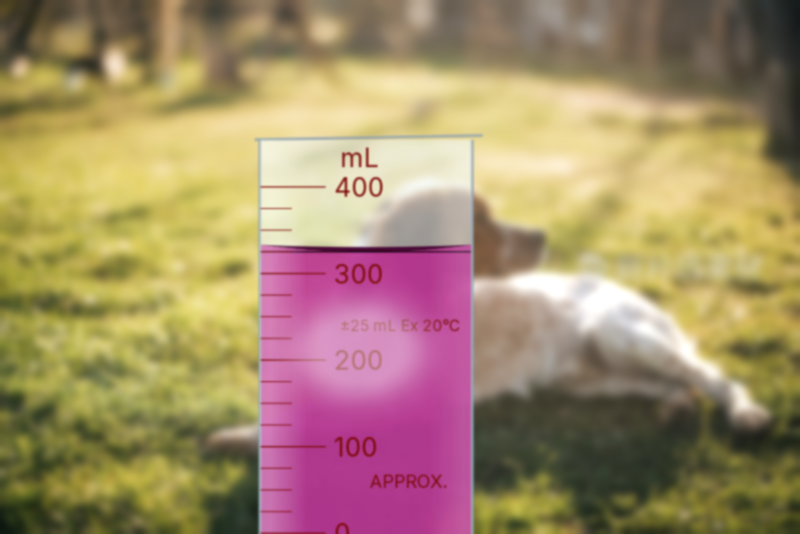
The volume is 325 mL
